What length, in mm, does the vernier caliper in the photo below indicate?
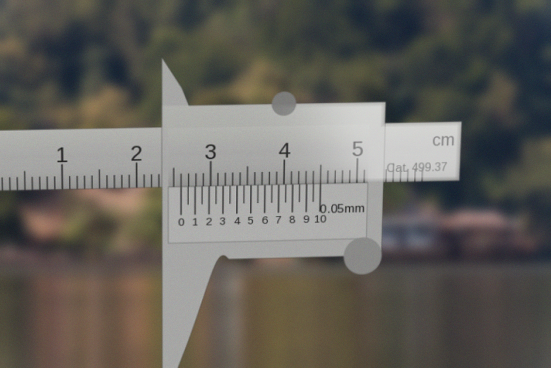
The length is 26.0 mm
